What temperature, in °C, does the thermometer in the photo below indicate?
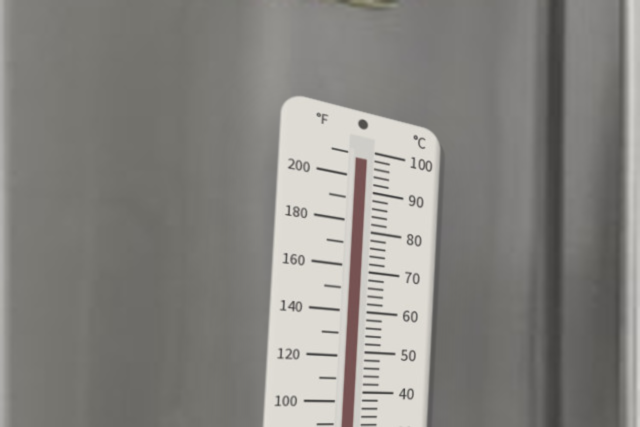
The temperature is 98 °C
